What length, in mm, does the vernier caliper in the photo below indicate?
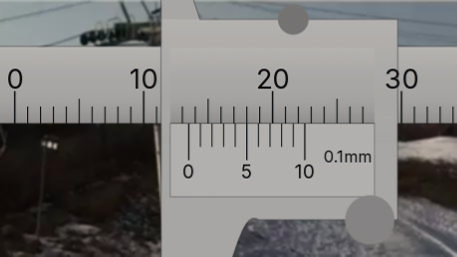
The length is 13.5 mm
